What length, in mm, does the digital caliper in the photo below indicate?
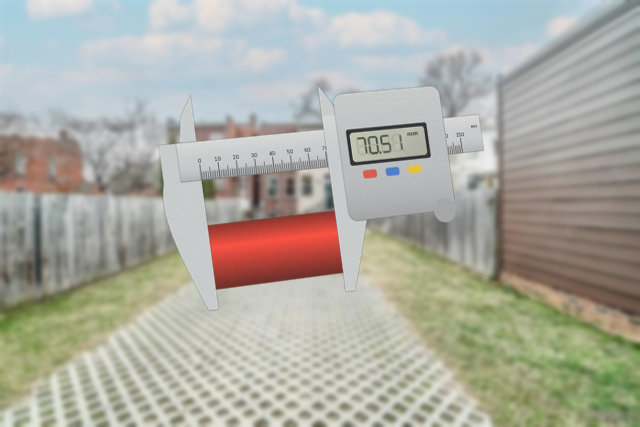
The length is 70.51 mm
